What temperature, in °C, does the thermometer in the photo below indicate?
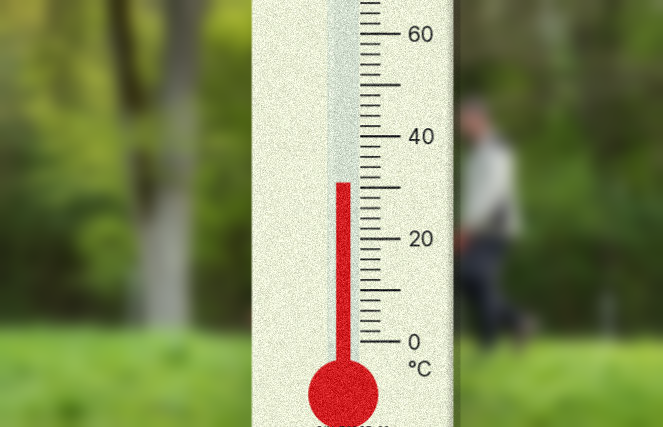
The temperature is 31 °C
